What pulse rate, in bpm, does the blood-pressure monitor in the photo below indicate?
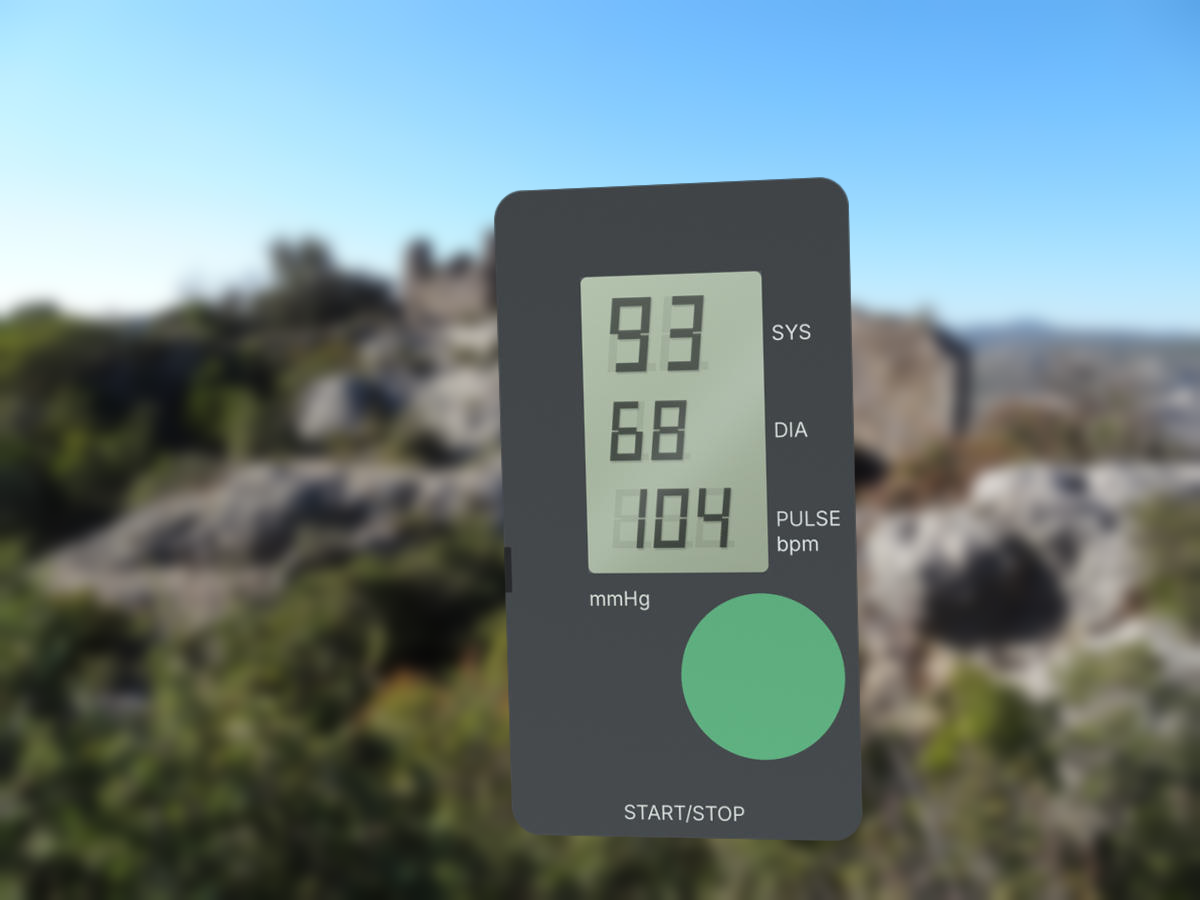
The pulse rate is 104 bpm
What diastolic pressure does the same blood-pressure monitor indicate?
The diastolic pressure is 68 mmHg
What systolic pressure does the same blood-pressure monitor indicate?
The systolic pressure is 93 mmHg
